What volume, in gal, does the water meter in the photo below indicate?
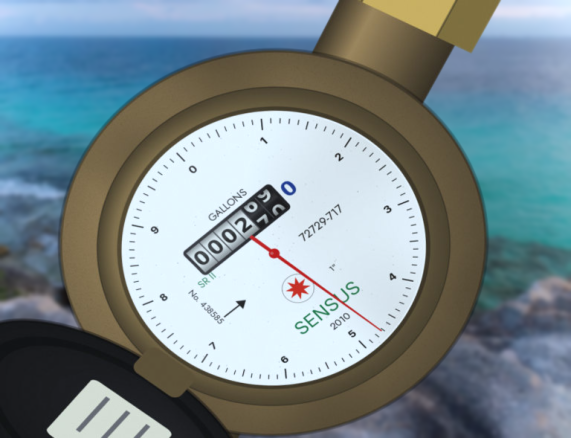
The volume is 2694.7 gal
